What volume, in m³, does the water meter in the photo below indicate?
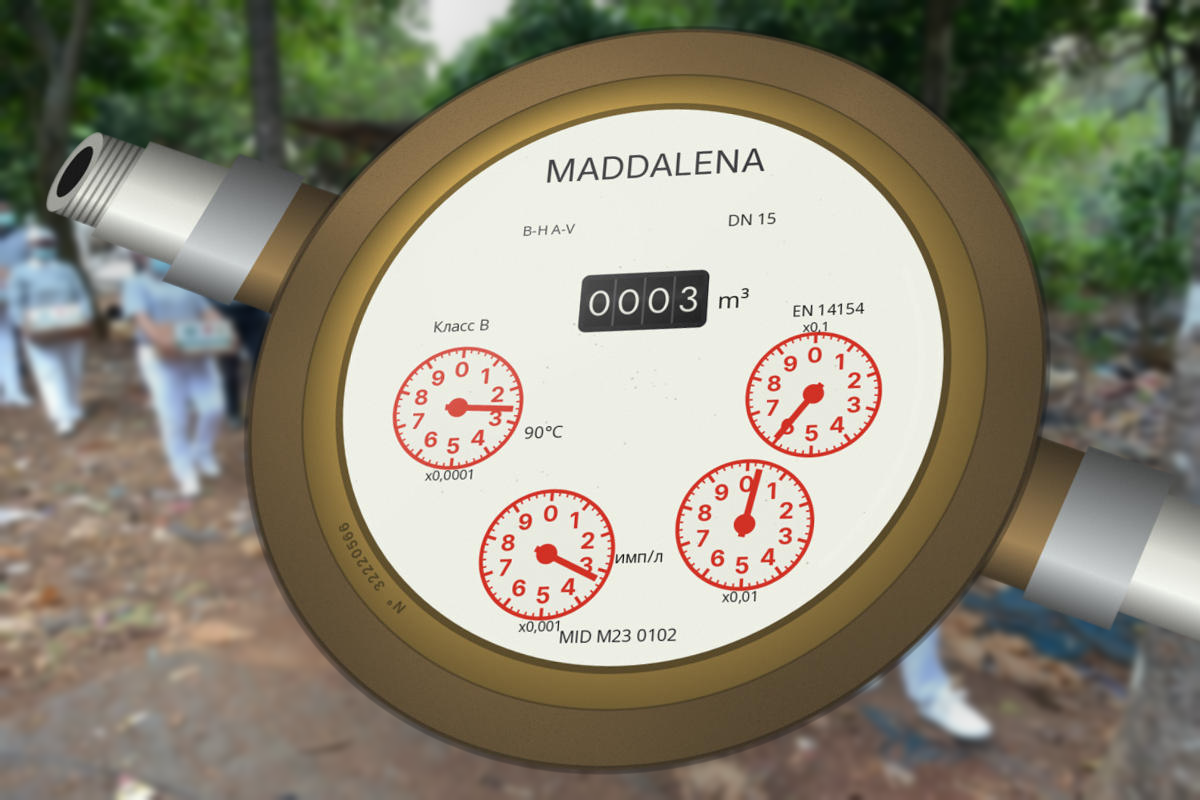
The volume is 3.6032 m³
